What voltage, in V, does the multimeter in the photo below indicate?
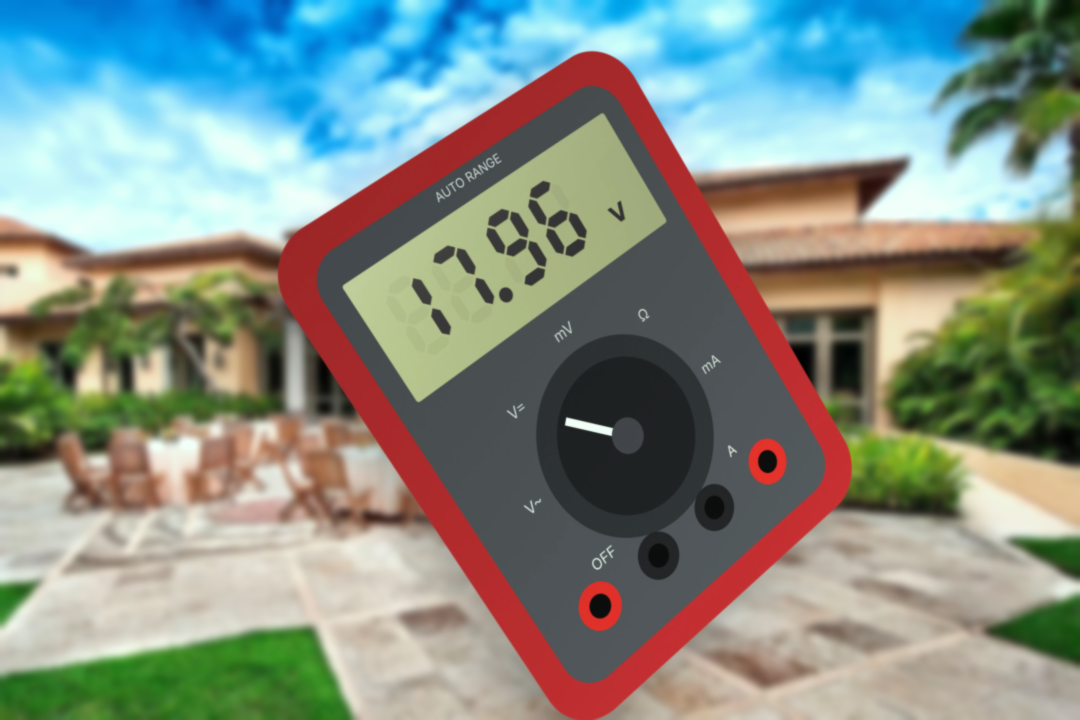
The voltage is 17.96 V
